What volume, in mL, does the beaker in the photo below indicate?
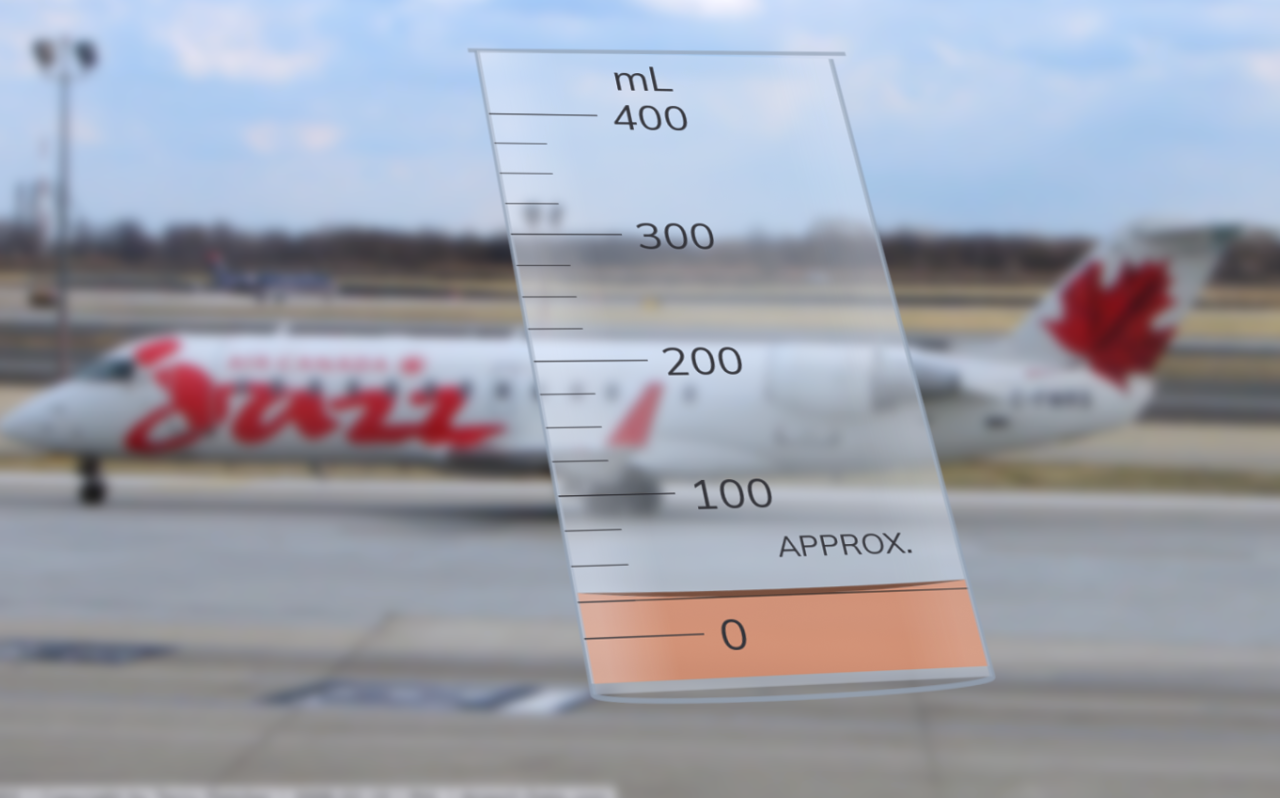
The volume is 25 mL
